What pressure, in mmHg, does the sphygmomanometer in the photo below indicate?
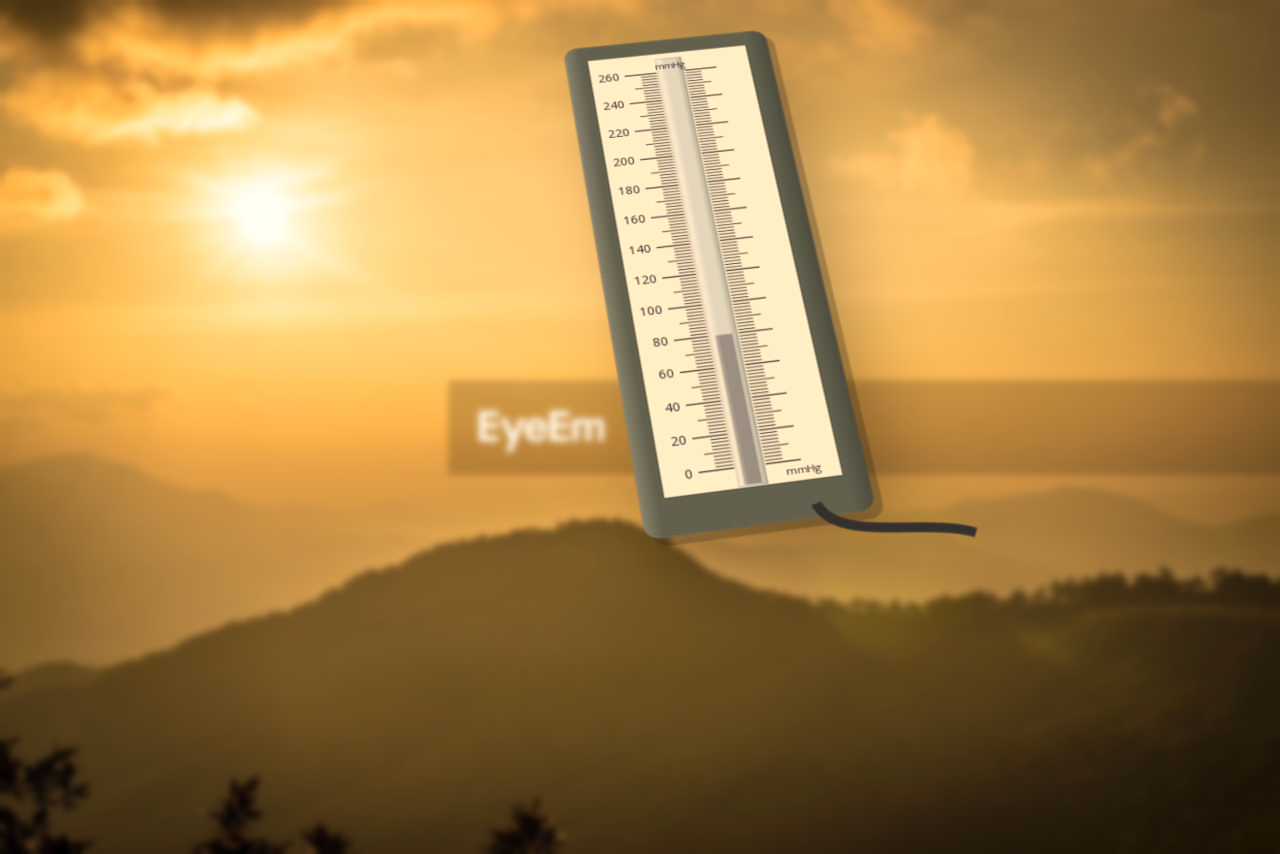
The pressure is 80 mmHg
